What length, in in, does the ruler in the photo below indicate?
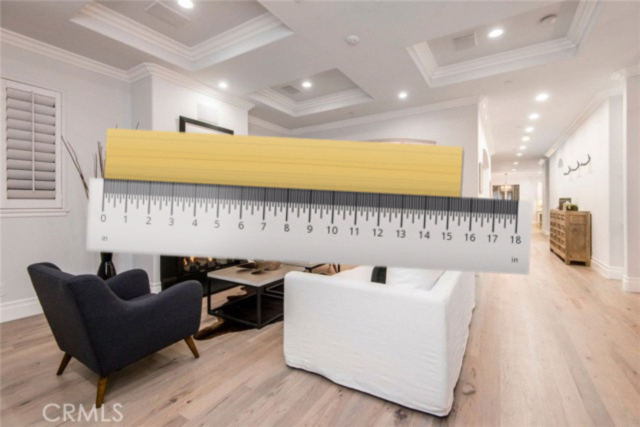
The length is 15.5 in
